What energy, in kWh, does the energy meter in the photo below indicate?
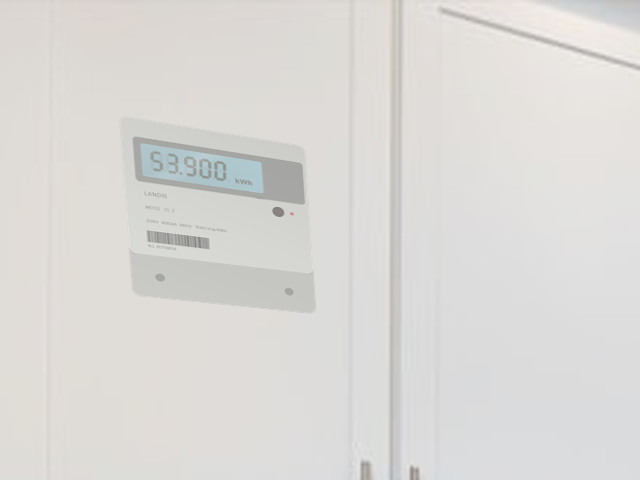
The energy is 53.900 kWh
